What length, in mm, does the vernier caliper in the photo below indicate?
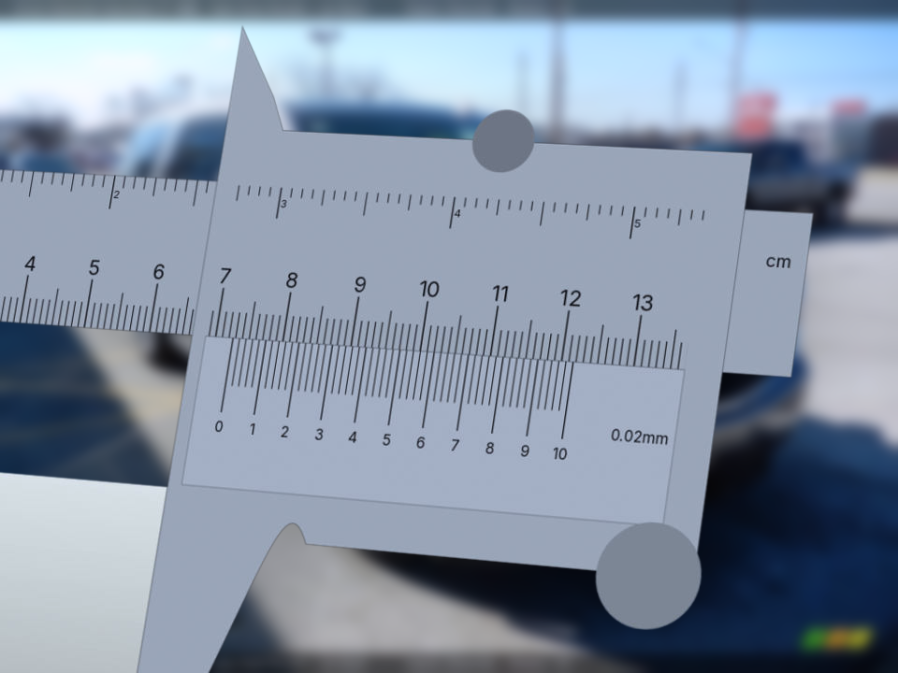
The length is 72.6 mm
